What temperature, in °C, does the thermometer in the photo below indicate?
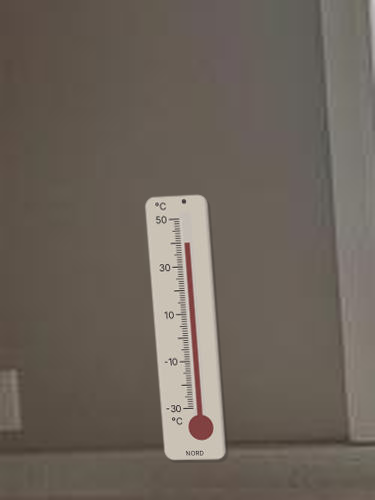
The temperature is 40 °C
